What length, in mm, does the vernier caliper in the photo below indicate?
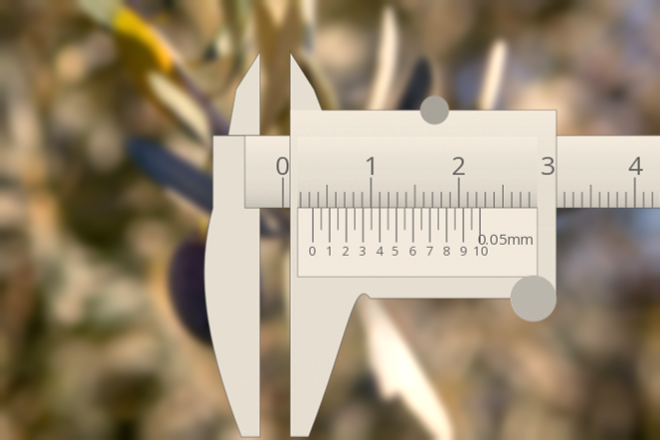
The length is 3.4 mm
